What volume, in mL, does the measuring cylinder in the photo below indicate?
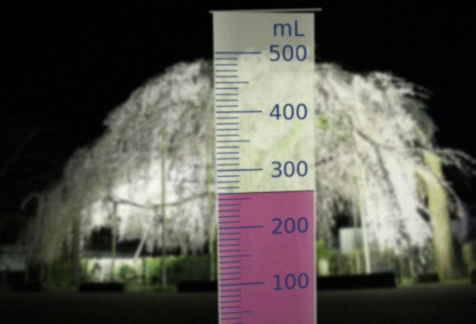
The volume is 260 mL
